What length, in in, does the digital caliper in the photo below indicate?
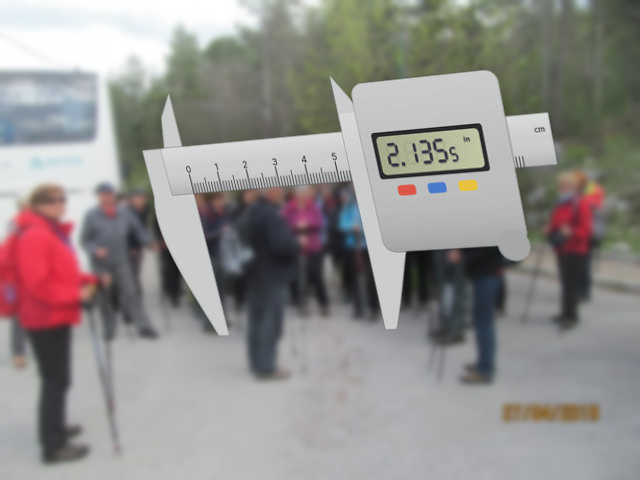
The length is 2.1355 in
